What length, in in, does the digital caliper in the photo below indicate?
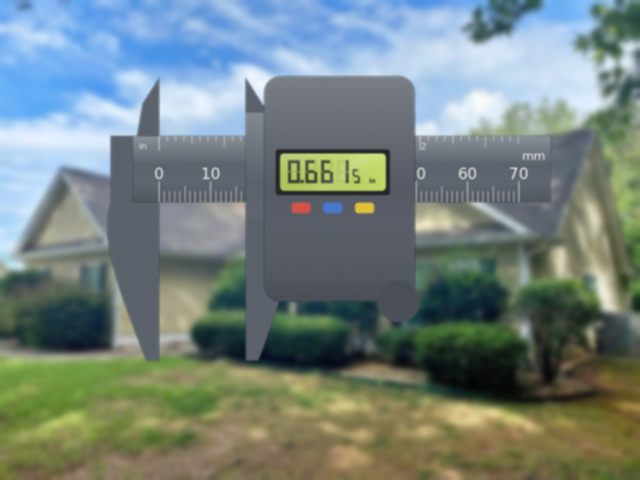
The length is 0.6615 in
